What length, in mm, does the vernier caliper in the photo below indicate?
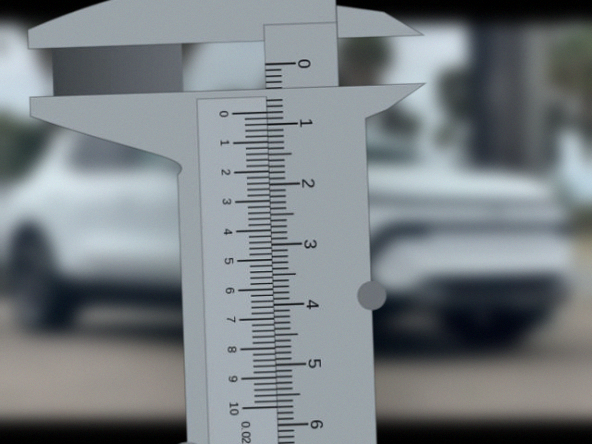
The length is 8.0 mm
